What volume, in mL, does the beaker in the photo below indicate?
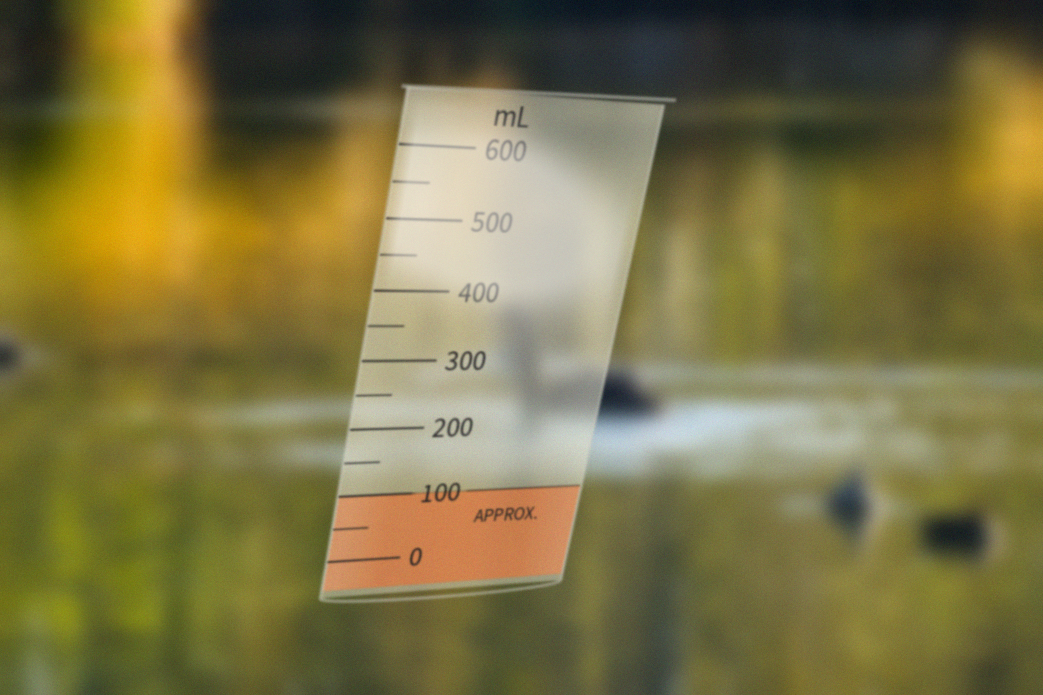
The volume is 100 mL
